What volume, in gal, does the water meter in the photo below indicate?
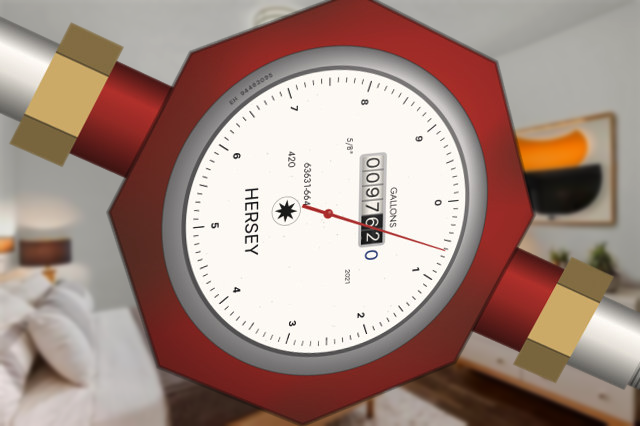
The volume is 97620.6 gal
